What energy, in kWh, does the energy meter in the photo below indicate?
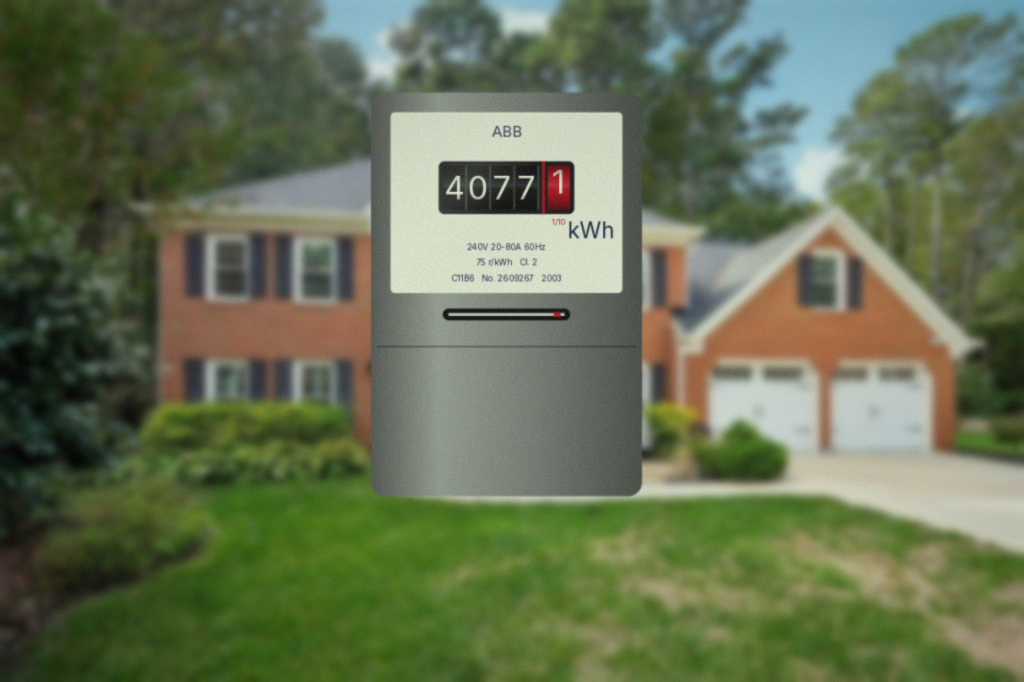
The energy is 4077.1 kWh
